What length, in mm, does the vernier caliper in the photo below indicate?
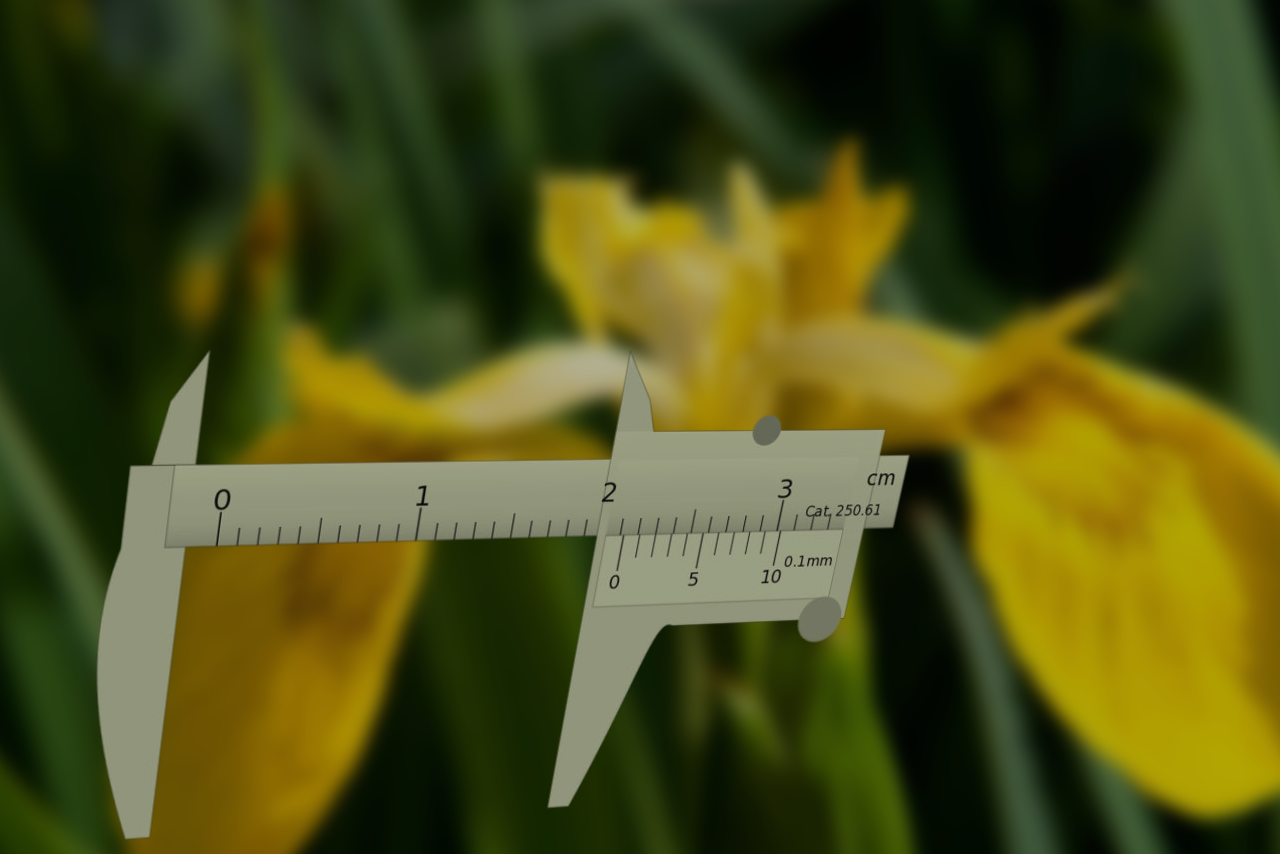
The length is 21.2 mm
